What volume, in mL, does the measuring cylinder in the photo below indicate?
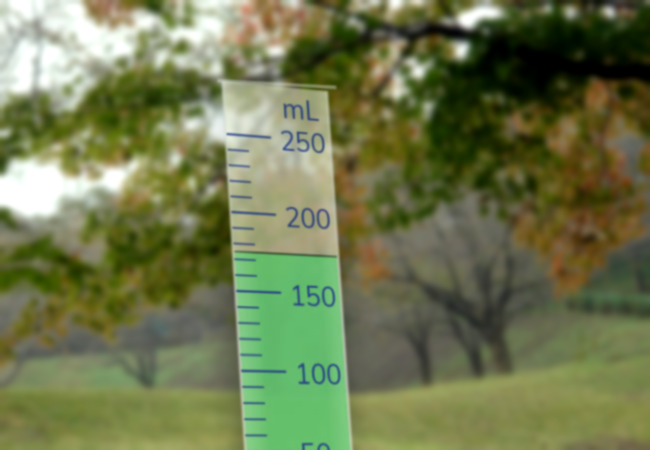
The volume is 175 mL
